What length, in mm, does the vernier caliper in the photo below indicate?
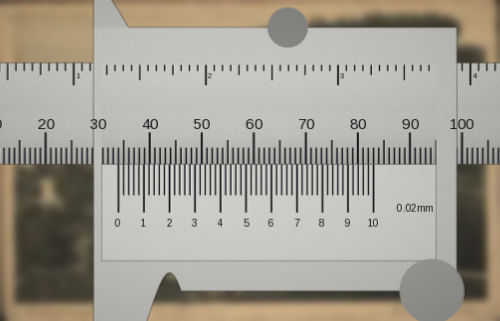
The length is 34.0 mm
